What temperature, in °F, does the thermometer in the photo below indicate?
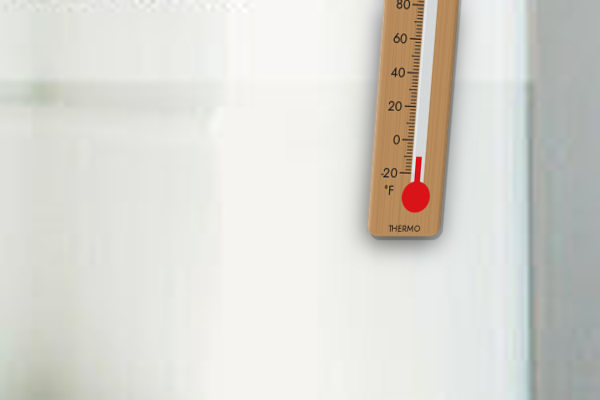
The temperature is -10 °F
